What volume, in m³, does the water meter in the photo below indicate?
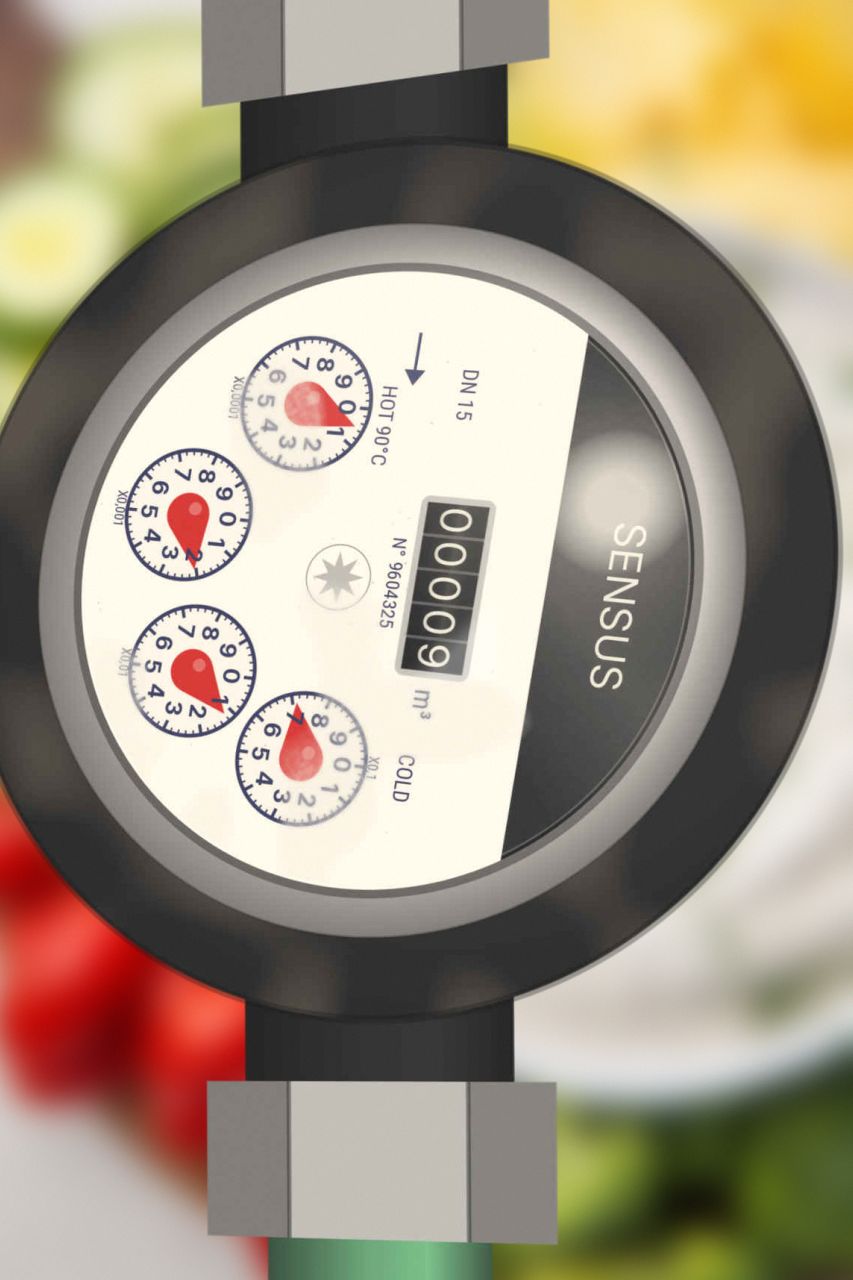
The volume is 9.7120 m³
